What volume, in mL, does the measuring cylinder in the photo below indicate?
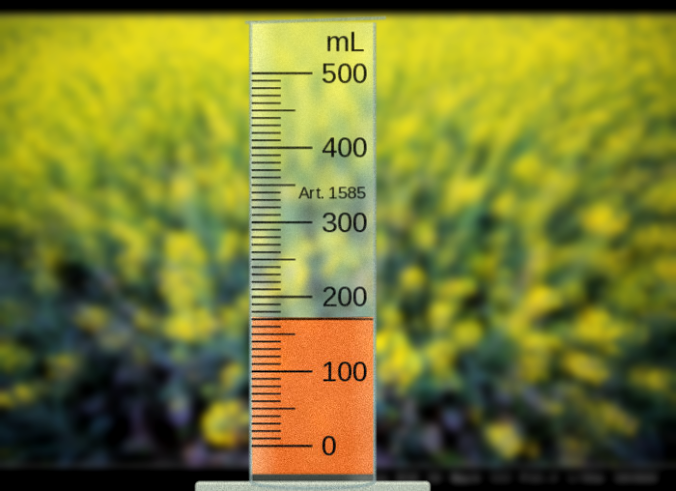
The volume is 170 mL
